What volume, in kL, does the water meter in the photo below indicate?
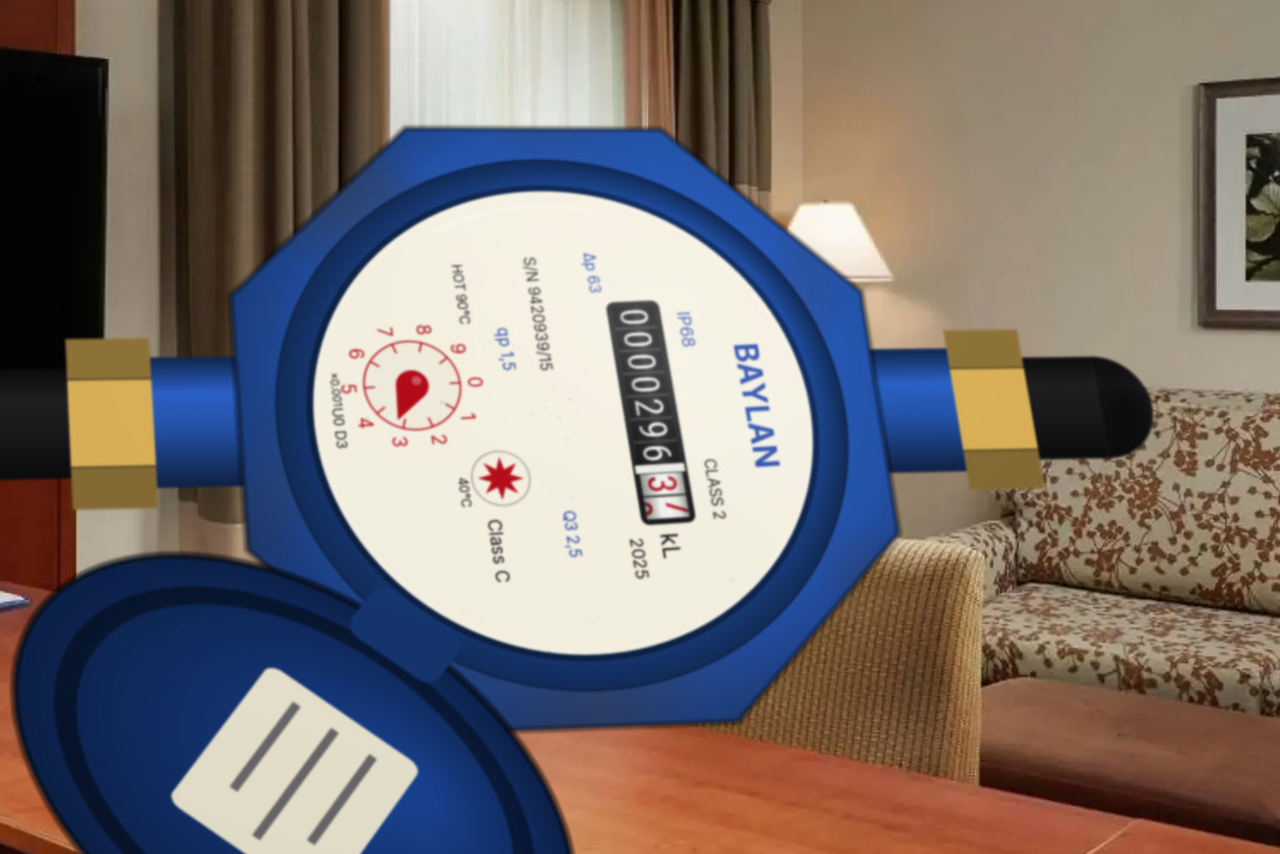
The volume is 296.373 kL
